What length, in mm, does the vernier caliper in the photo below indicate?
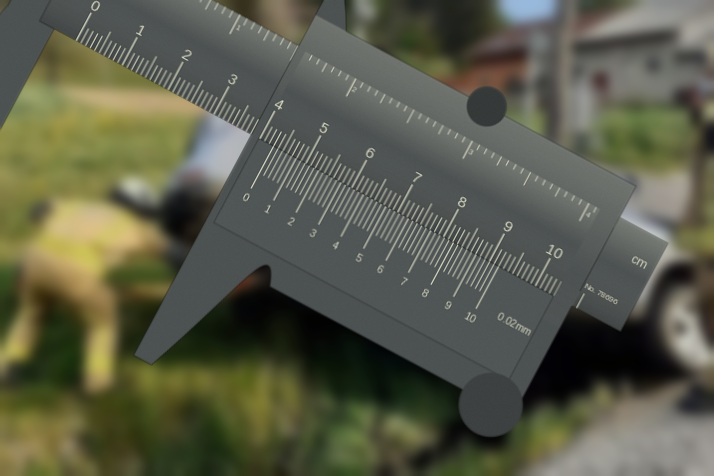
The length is 43.0 mm
